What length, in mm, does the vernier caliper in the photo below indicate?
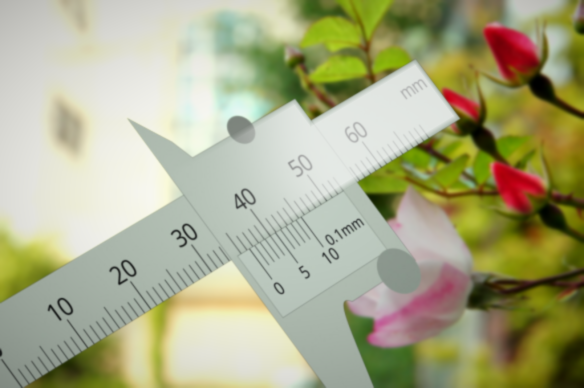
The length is 36.4 mm
